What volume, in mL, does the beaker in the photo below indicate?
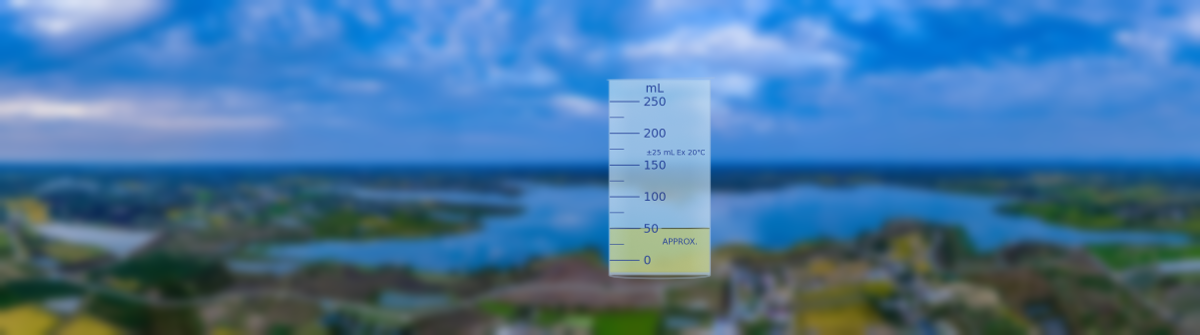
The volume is 50 mL
